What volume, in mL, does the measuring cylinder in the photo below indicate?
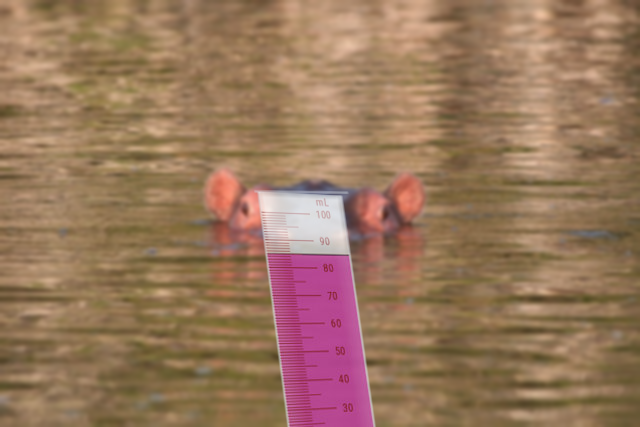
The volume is 85 mL
